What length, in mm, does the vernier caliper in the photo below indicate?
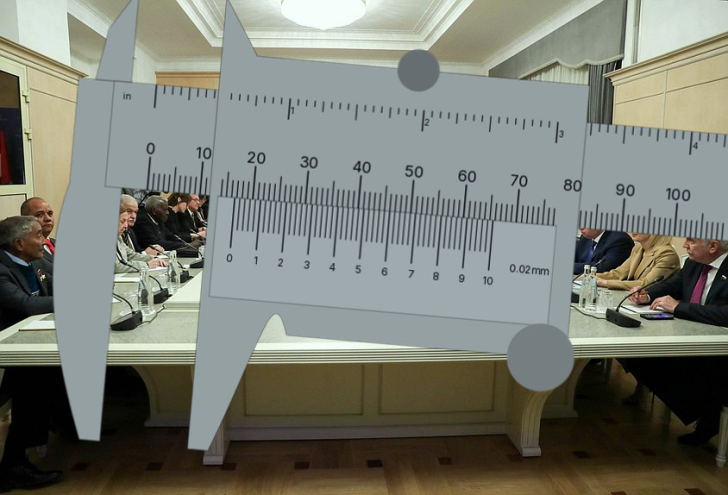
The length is 16.6 mm
